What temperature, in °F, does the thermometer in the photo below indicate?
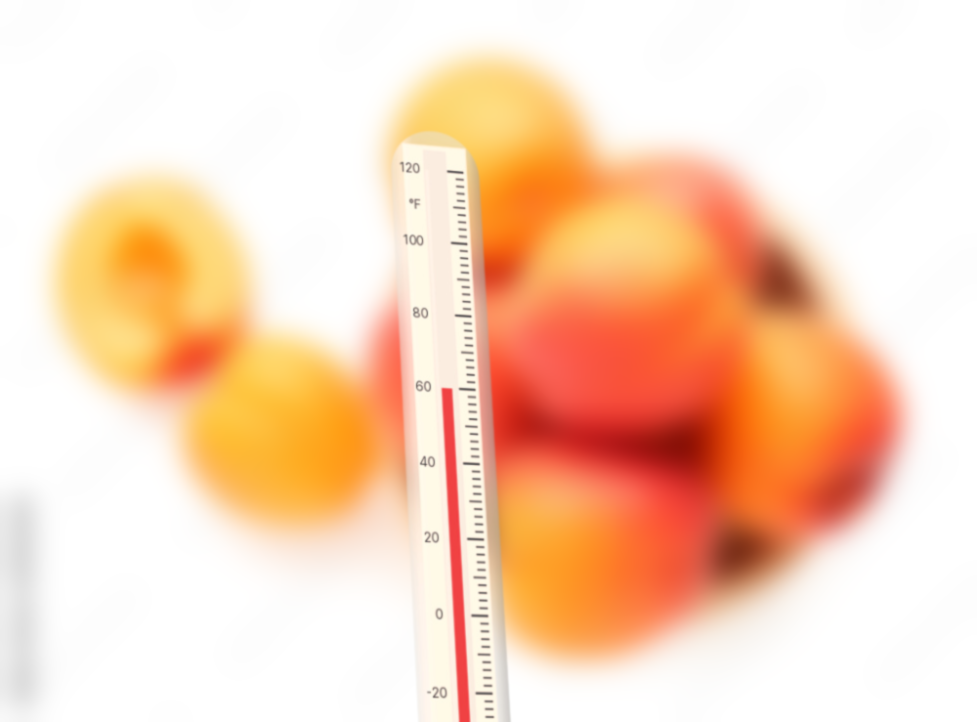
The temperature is 60 °F
